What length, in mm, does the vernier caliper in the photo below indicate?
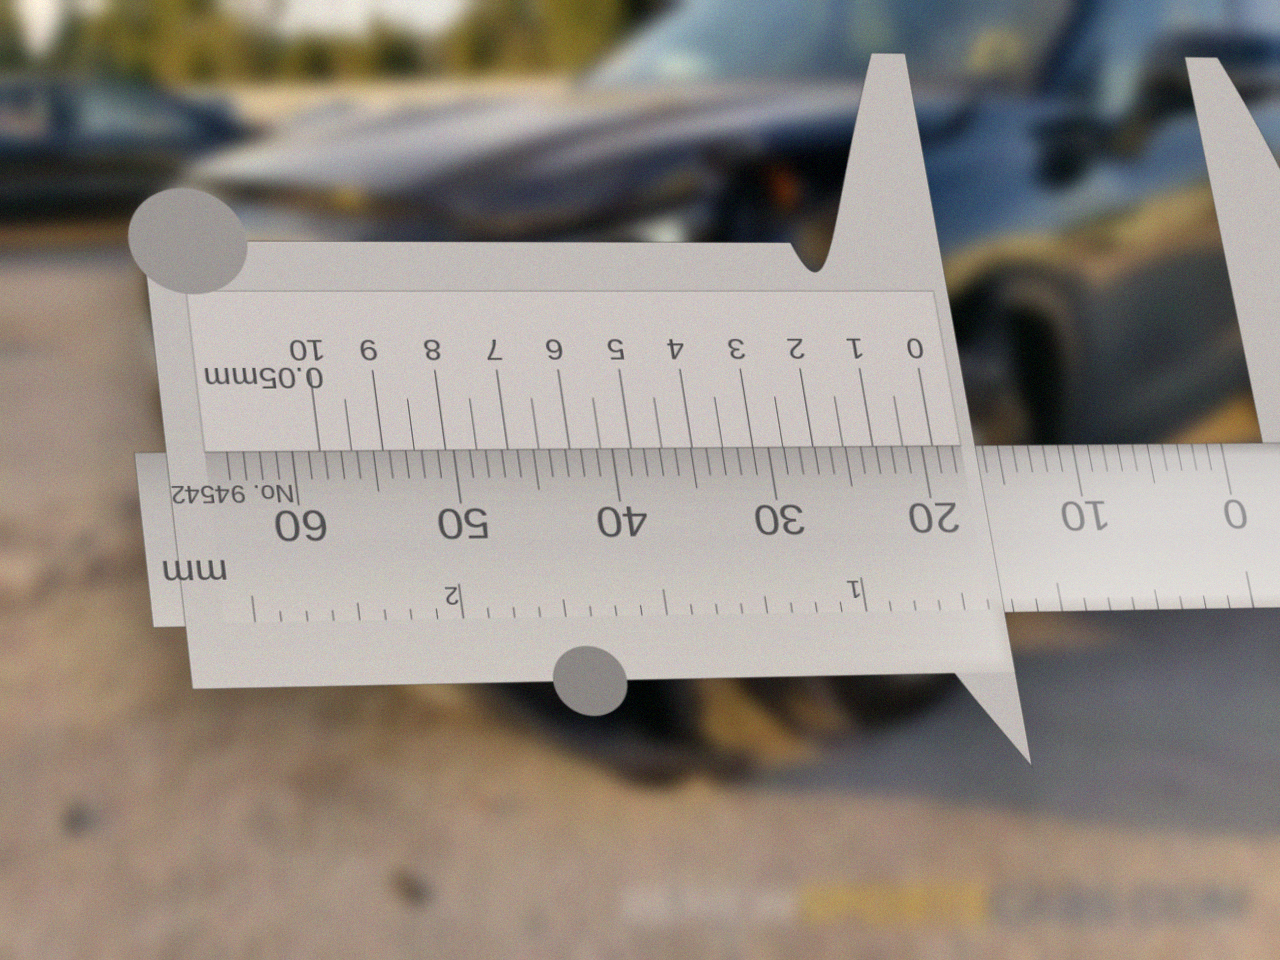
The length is 19.3 mm
